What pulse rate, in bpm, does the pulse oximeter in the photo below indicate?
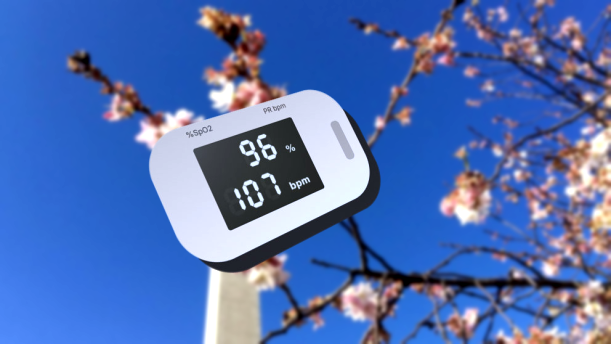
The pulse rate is 107 bpm
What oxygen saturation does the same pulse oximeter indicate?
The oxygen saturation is 96 %
